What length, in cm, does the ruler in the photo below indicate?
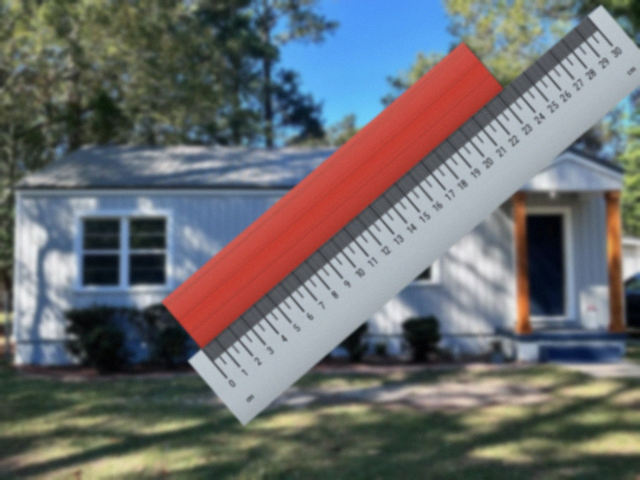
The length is 23.5 cm
